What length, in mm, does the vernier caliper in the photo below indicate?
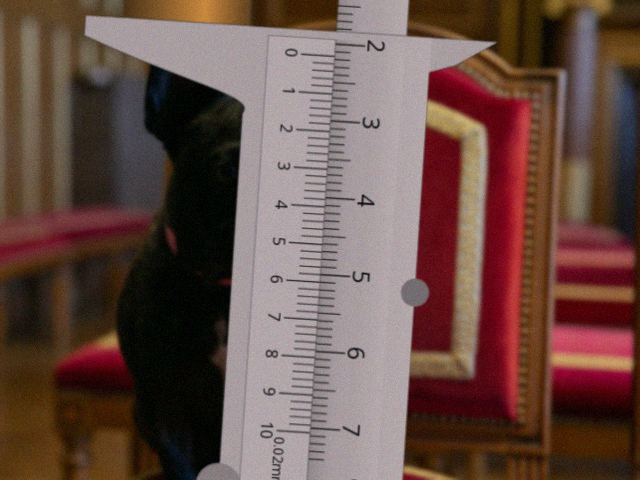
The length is 21.6 mm
